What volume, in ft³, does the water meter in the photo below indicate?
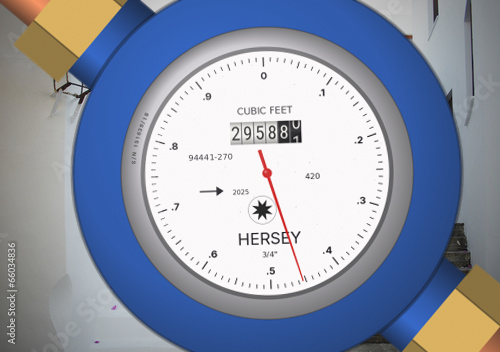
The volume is 295880.45 ft³
